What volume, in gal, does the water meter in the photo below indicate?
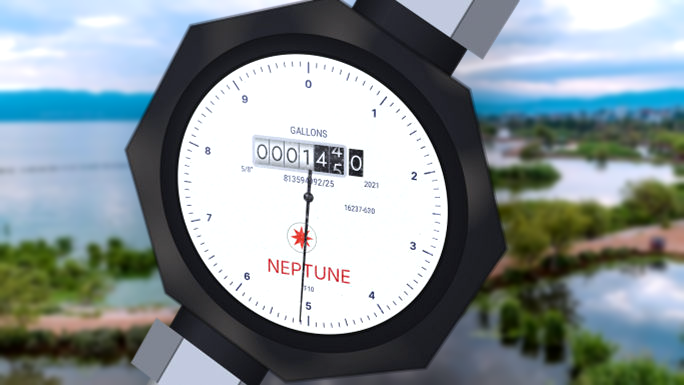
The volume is 1445.1 gal
